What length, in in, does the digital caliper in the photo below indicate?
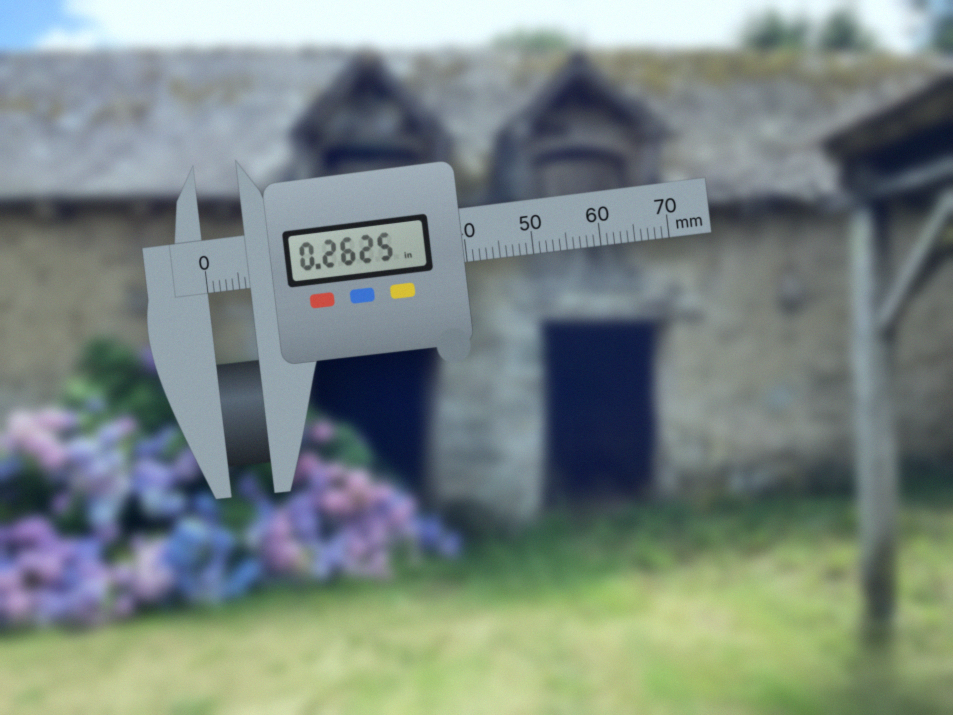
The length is 0.2625 in
